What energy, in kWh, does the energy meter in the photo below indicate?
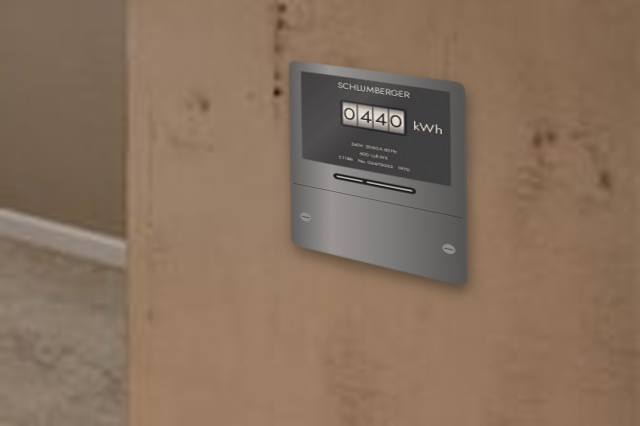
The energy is 440 kWh
